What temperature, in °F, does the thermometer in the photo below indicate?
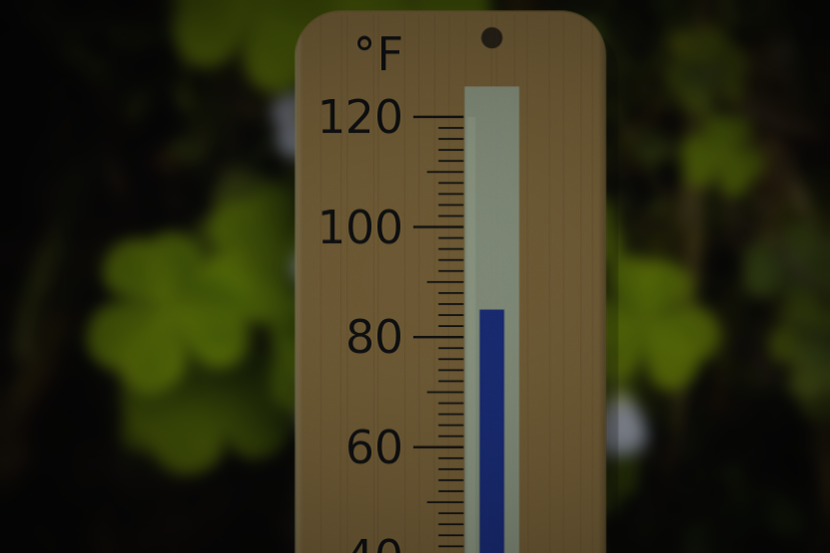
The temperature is 85 °F
